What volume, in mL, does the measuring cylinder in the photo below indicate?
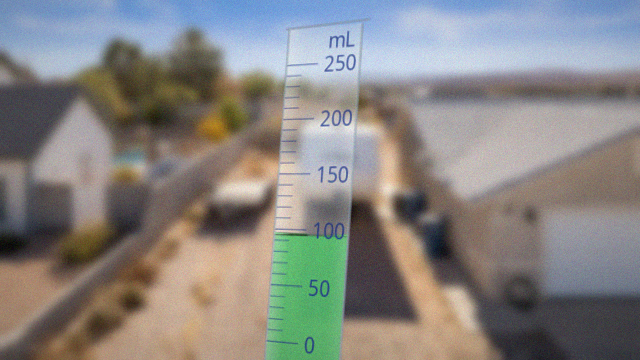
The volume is 95 mL
